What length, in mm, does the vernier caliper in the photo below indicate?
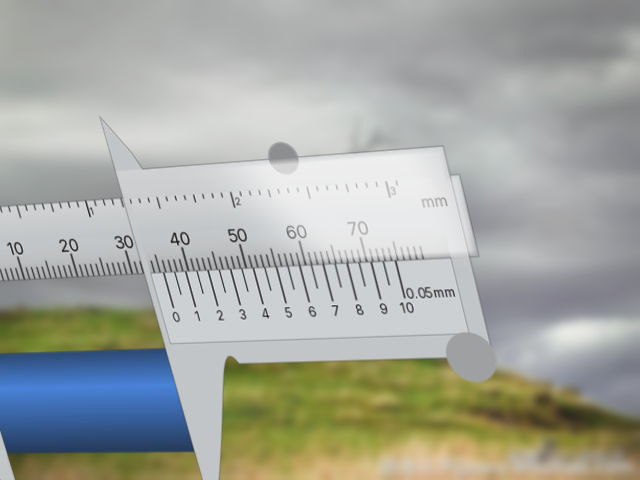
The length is 35.6 mm
